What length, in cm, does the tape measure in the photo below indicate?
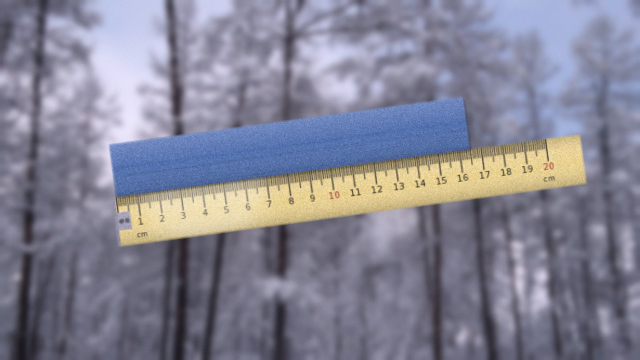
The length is 16.5 cm
